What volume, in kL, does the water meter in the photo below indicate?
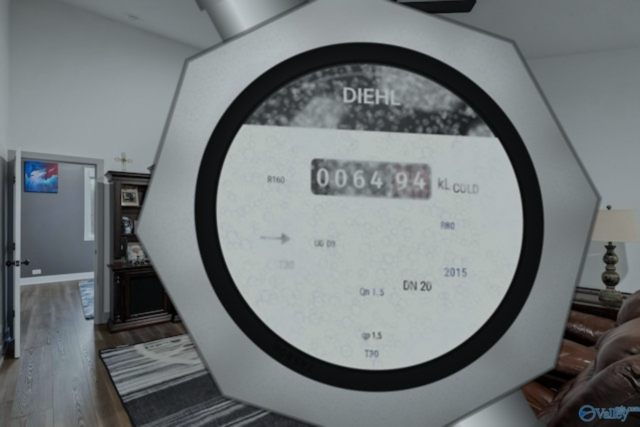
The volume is 64.94 kL
